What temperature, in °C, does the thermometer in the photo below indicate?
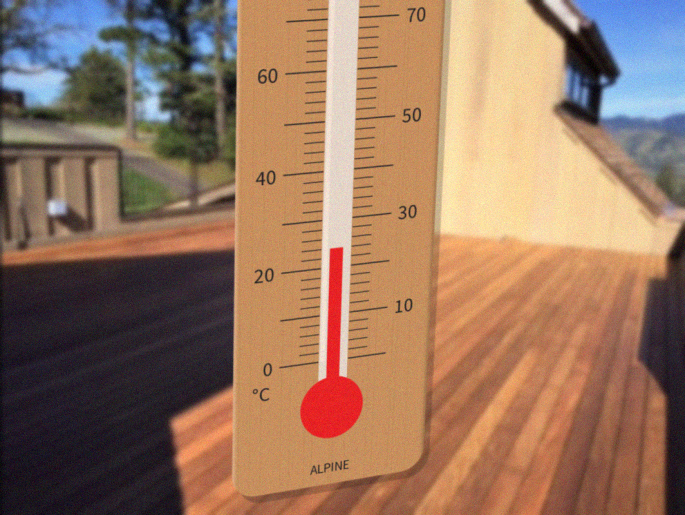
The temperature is 24 °C
